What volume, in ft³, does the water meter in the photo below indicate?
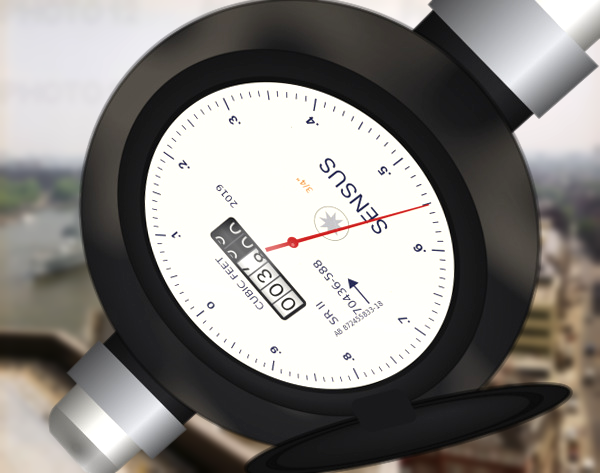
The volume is 3799.55 ft³
